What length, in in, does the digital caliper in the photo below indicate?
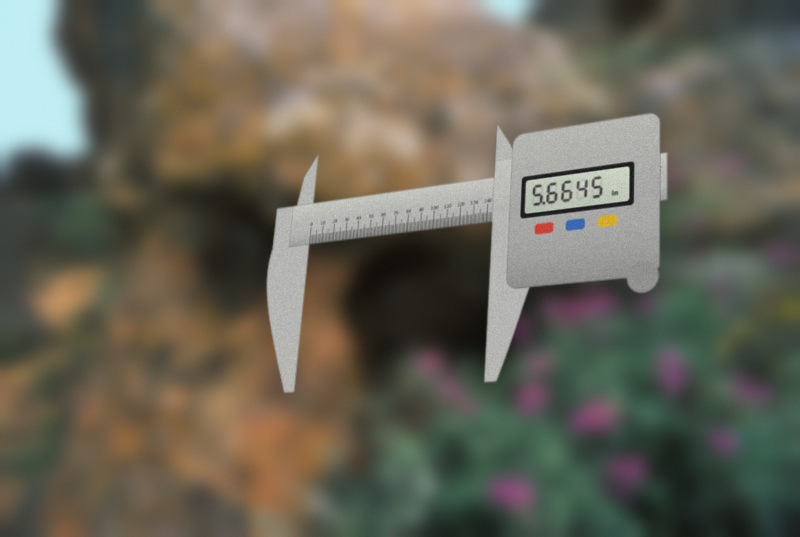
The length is 5.6645 in
